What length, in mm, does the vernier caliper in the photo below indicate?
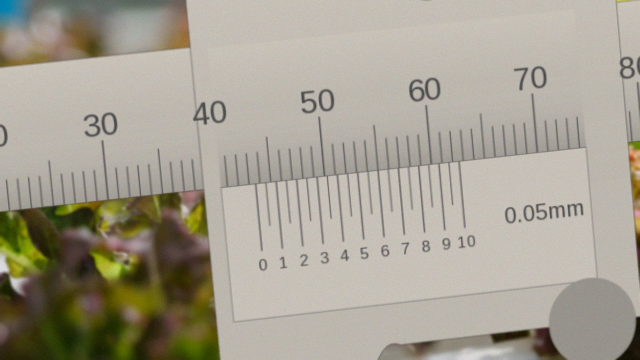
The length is 43.6 mm
